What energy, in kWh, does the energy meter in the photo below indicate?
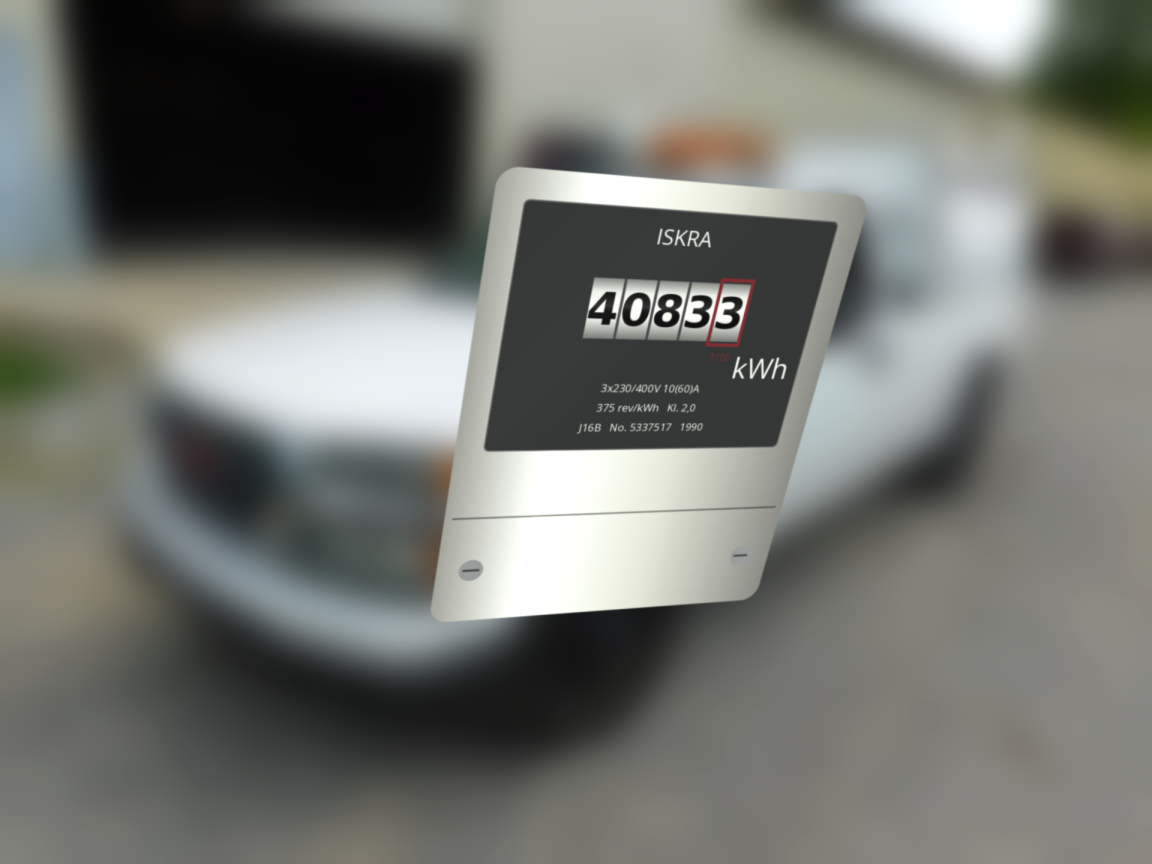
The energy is 4083.3 kWh
